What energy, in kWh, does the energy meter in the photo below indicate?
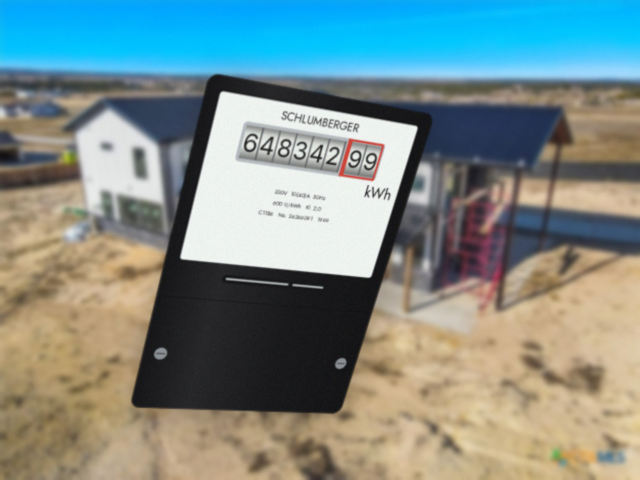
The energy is 648342.99 kWh
